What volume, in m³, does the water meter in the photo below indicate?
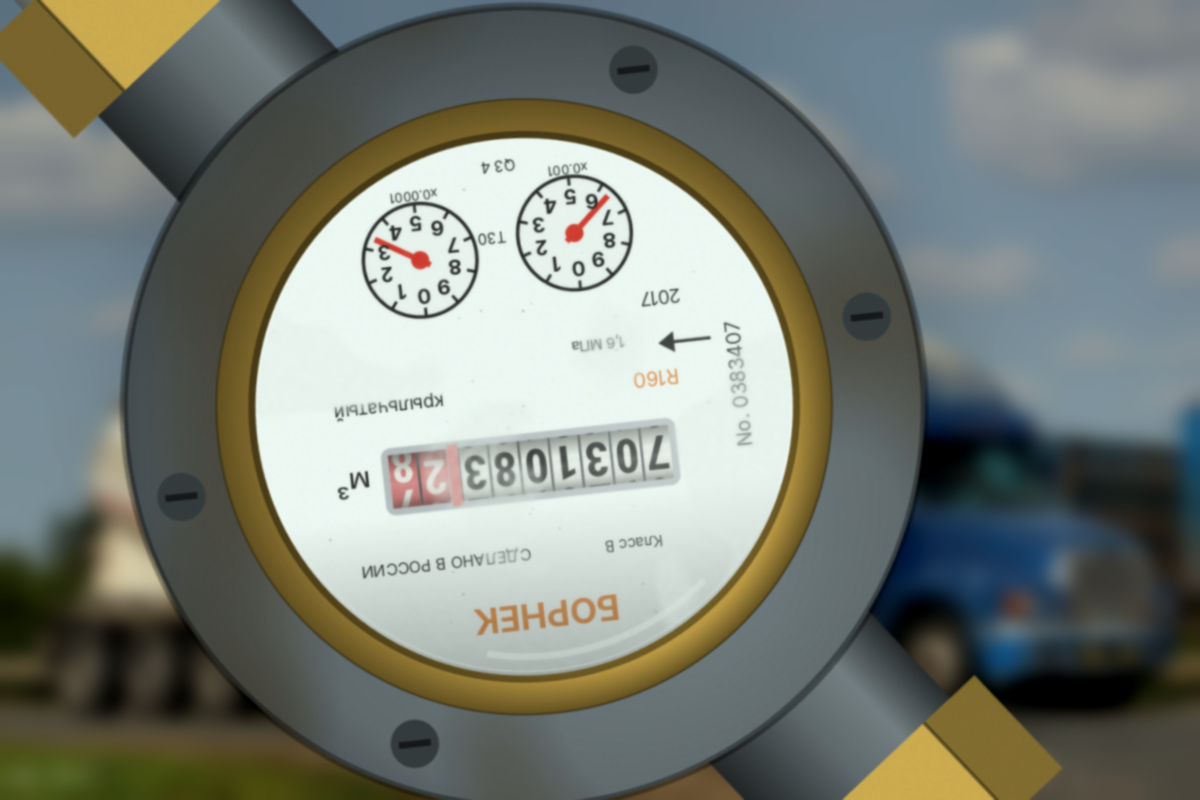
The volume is 7031083.2763 m³
